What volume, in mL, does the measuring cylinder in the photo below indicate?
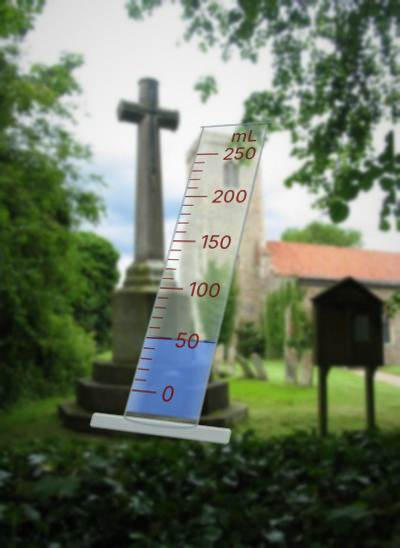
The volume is 50 mL
